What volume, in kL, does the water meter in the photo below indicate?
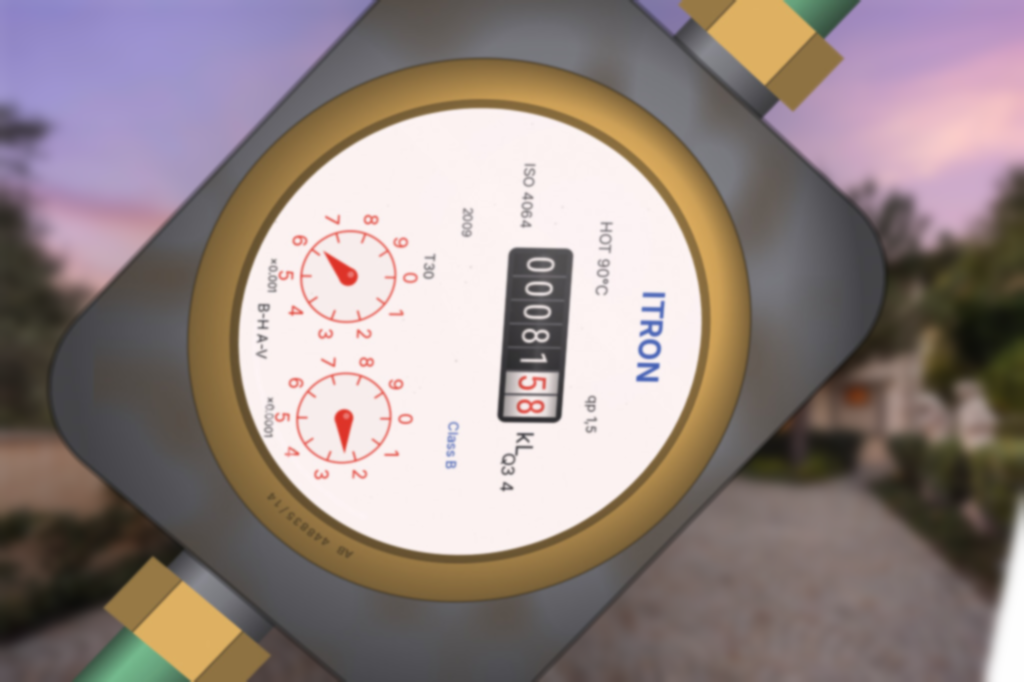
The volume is 81.5862 kL
